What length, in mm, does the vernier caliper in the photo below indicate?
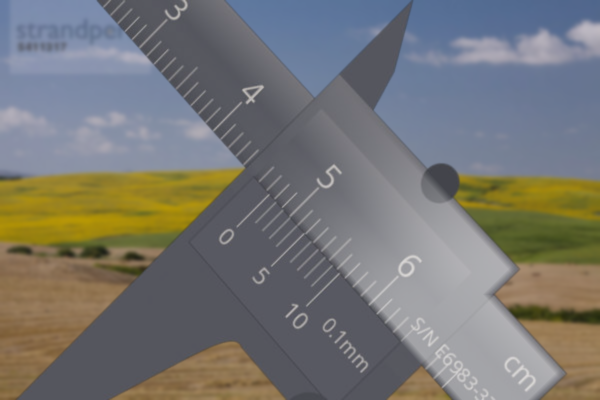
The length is 47.4 mm
